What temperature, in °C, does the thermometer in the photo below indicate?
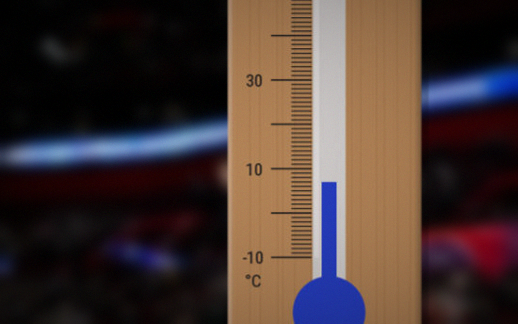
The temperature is 7 °C
